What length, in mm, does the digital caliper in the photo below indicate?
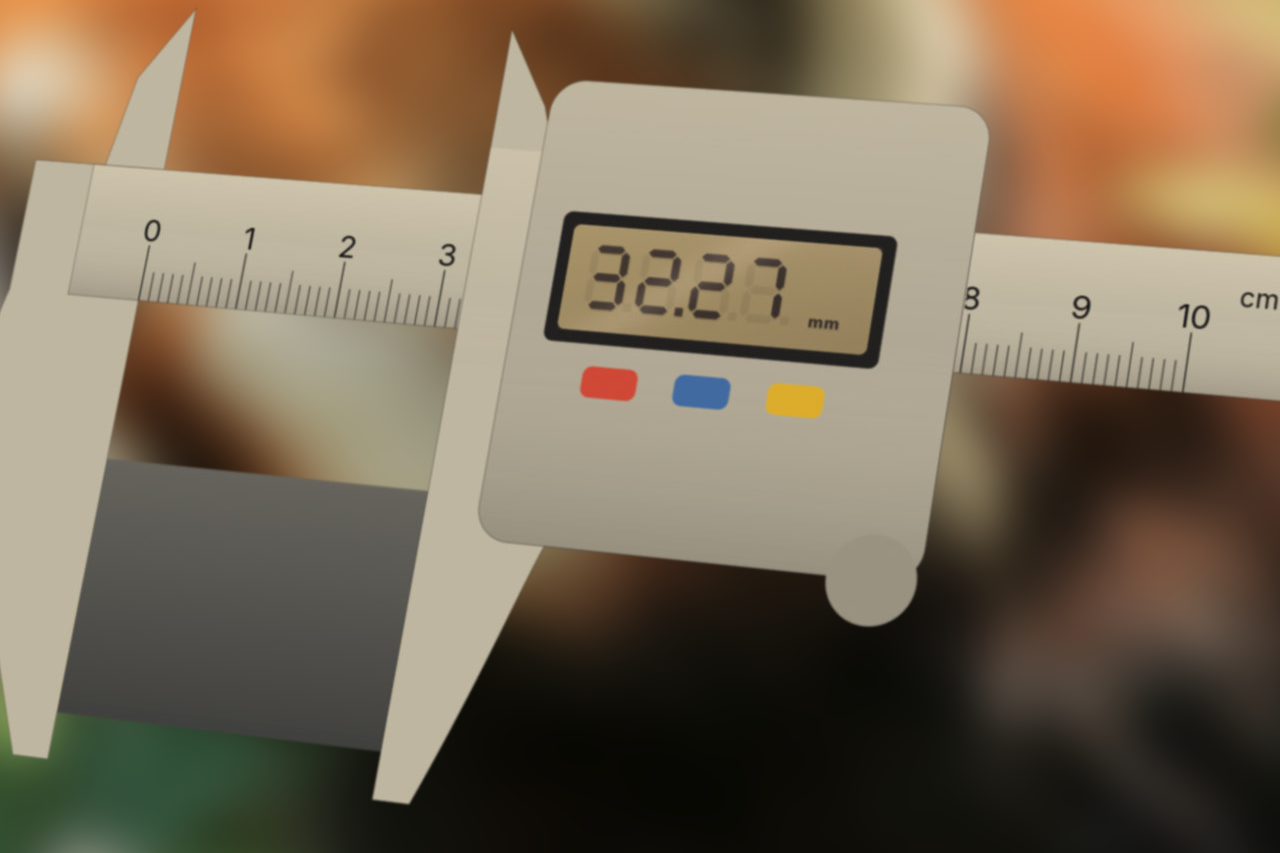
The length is 32.27 mm
